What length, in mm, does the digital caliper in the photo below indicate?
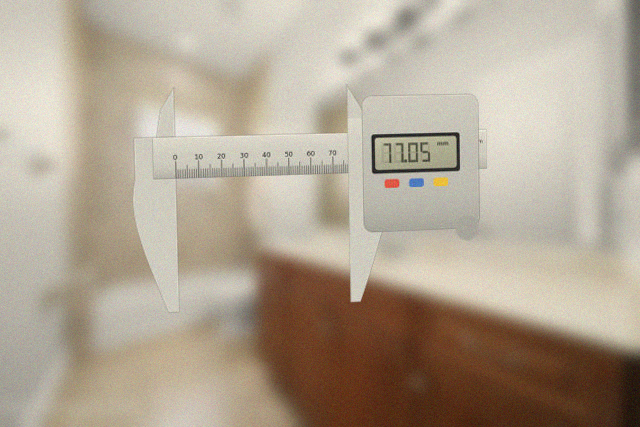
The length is 77.05 mm
